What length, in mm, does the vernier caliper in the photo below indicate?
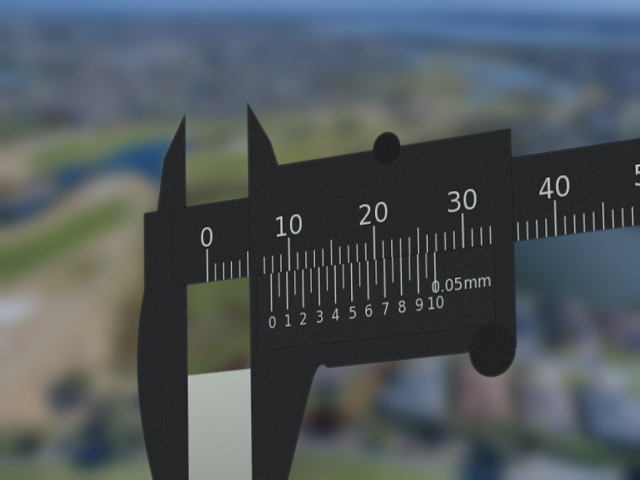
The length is 7.8 mm
